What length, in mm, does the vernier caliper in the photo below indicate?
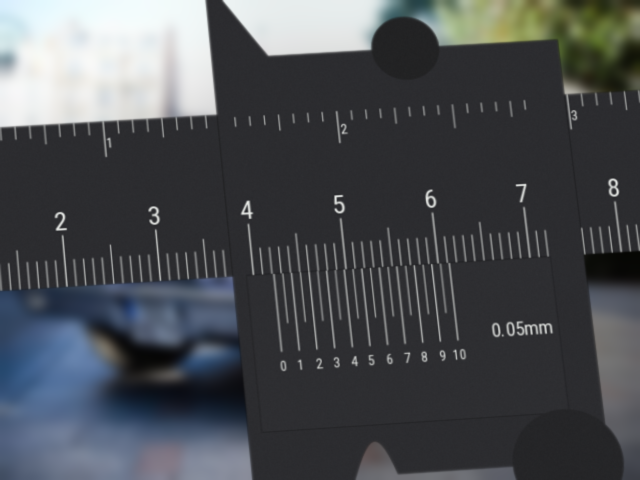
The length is 42.2 mm
